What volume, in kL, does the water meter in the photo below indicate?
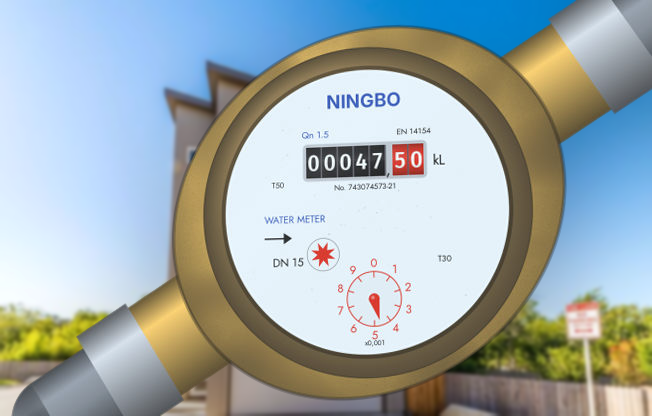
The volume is 47.504 kL
